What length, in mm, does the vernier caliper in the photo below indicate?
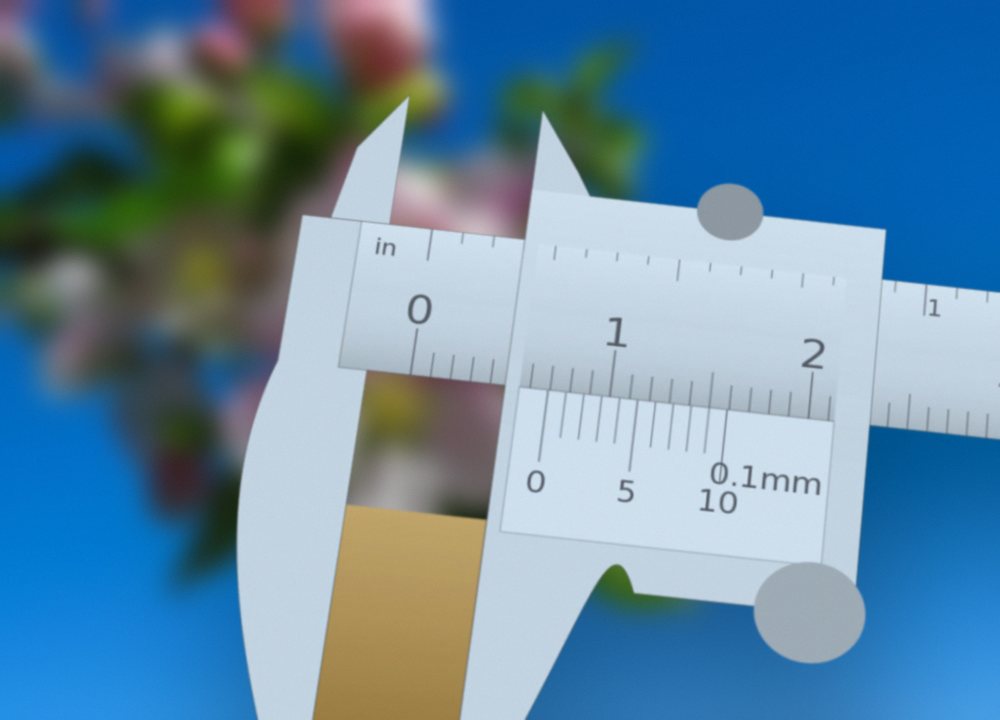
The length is 6.9 mm
